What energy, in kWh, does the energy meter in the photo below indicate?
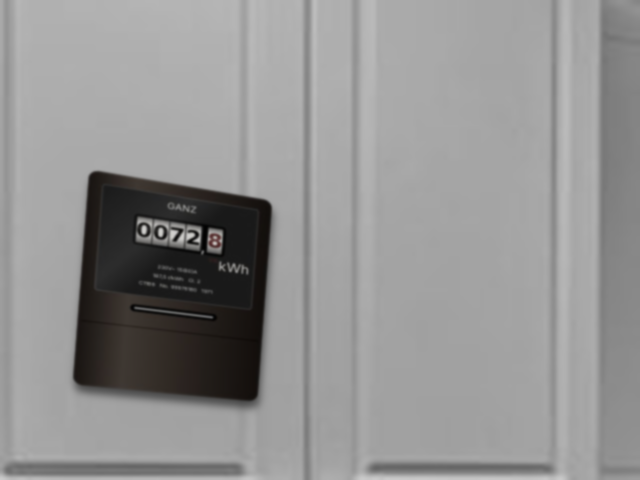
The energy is 72.8 kWh
